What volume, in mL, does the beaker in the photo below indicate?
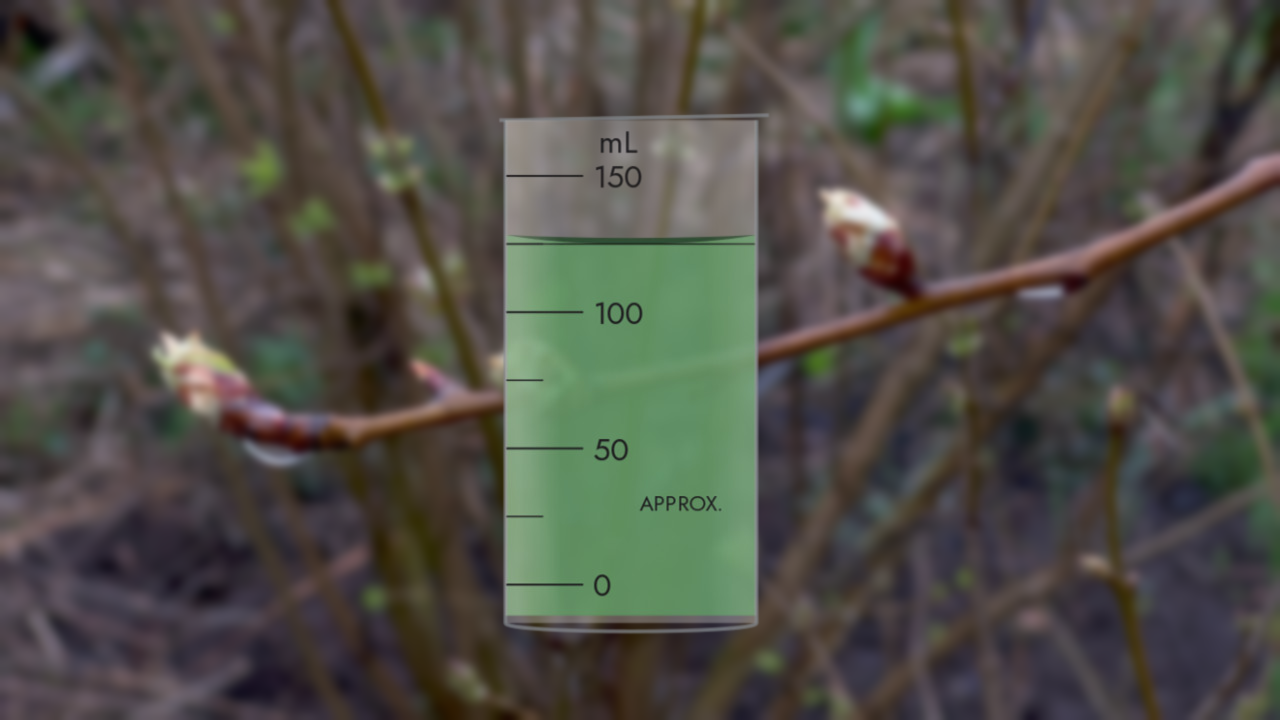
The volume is 125 mL
